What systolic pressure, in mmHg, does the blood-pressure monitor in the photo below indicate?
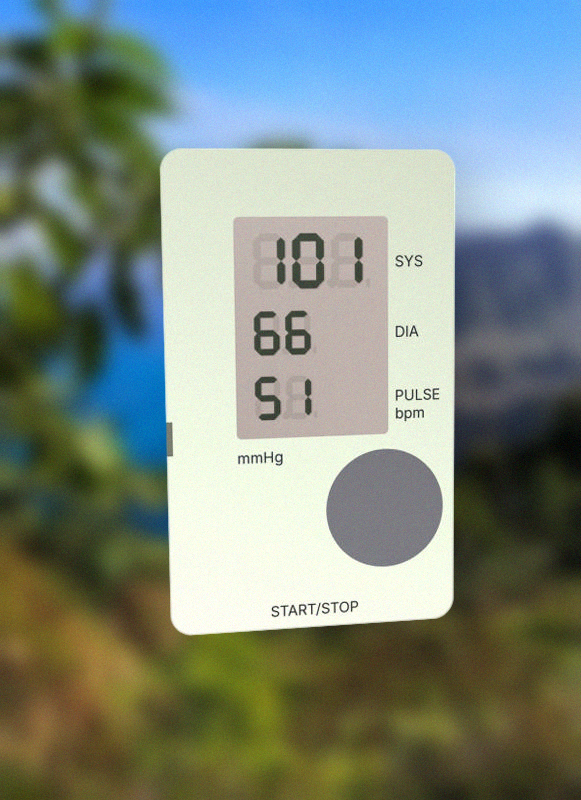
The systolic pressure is 101 mmHg
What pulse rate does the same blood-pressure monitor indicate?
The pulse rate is 51 bpm
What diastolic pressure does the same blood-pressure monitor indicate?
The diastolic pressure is 66 mmHg
